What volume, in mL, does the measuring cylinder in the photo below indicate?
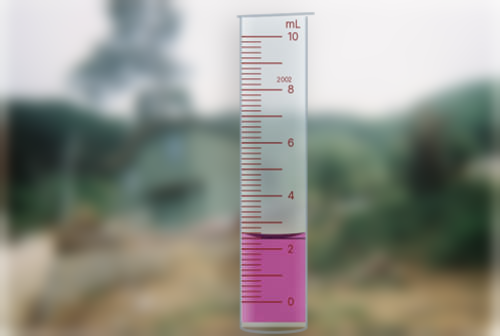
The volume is 2.4 mL
